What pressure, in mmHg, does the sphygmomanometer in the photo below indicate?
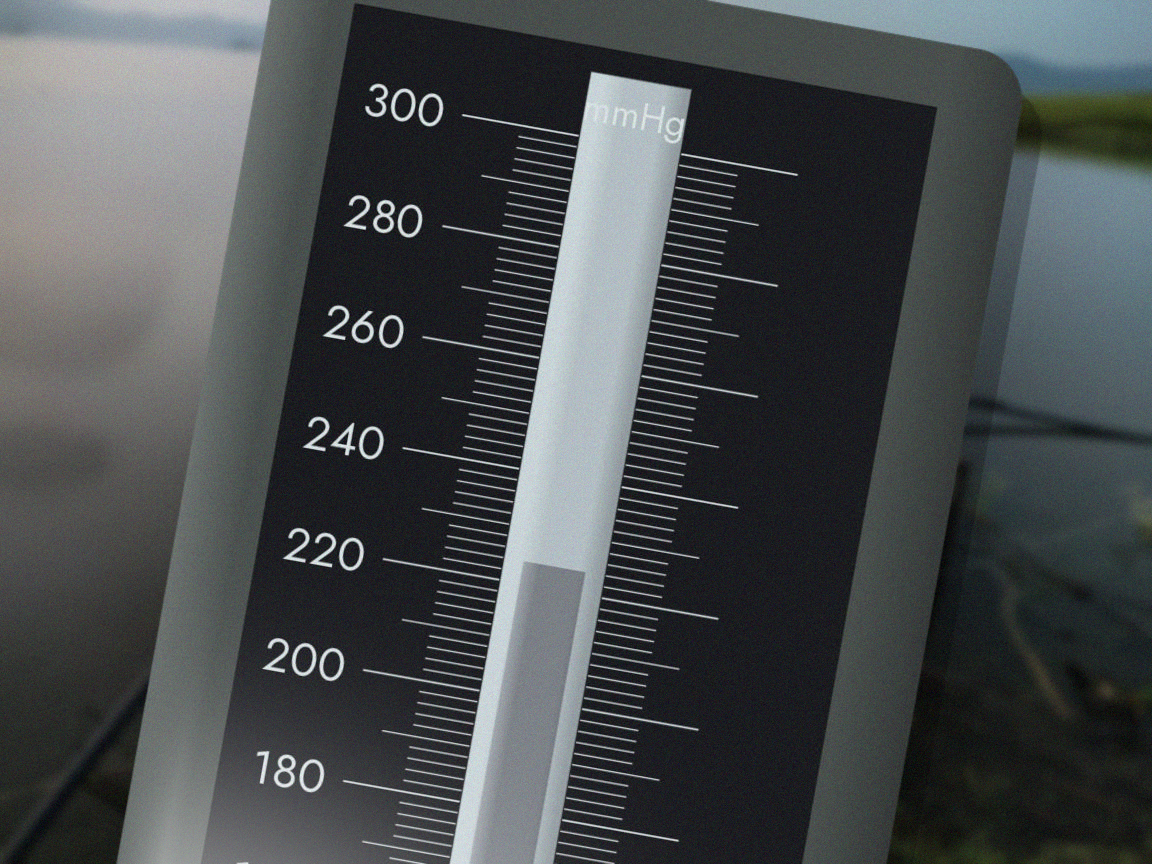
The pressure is 224 mmHg
